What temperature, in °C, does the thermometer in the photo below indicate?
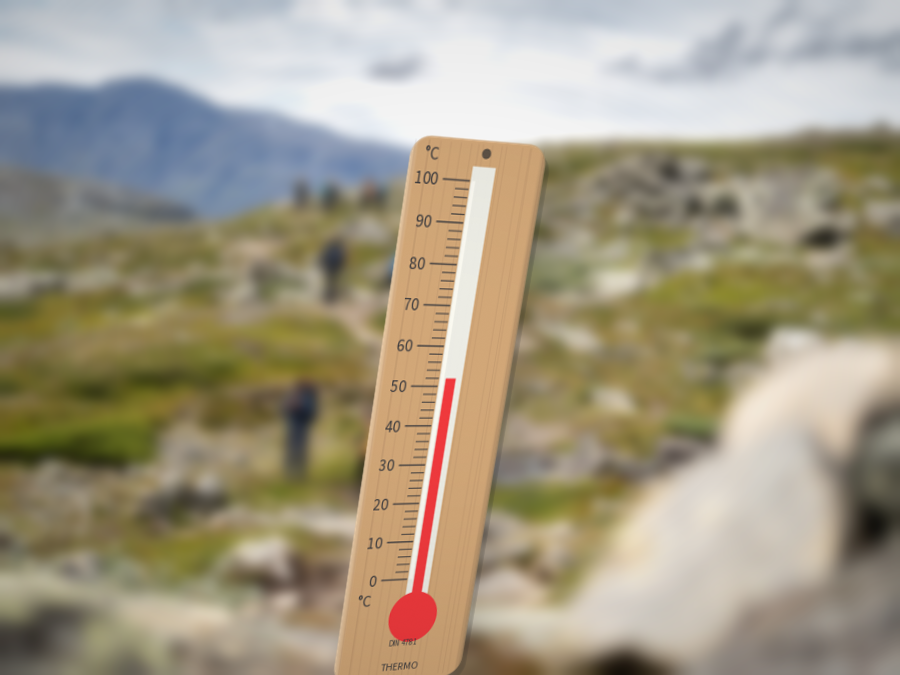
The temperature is 52 °C
